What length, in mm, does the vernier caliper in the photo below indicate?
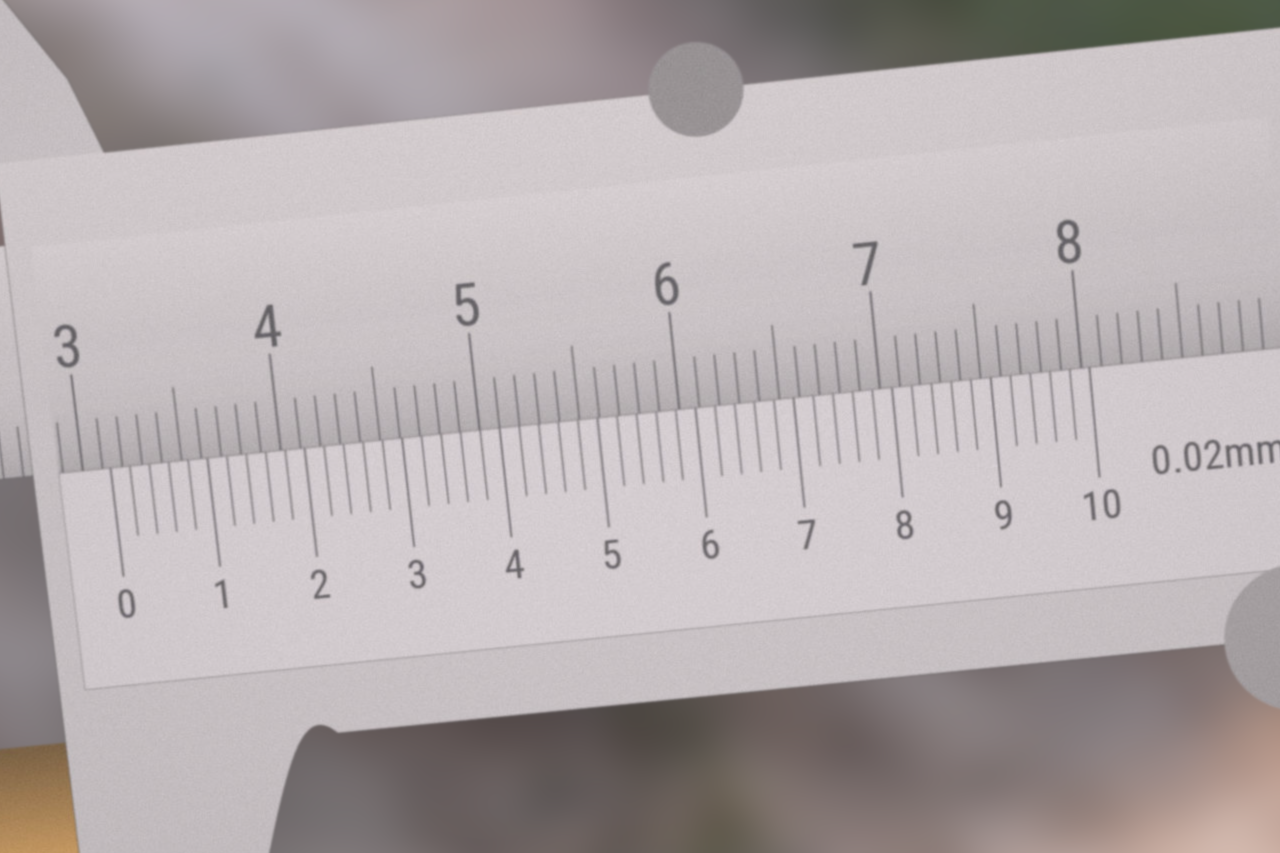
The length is 31.4 mm
